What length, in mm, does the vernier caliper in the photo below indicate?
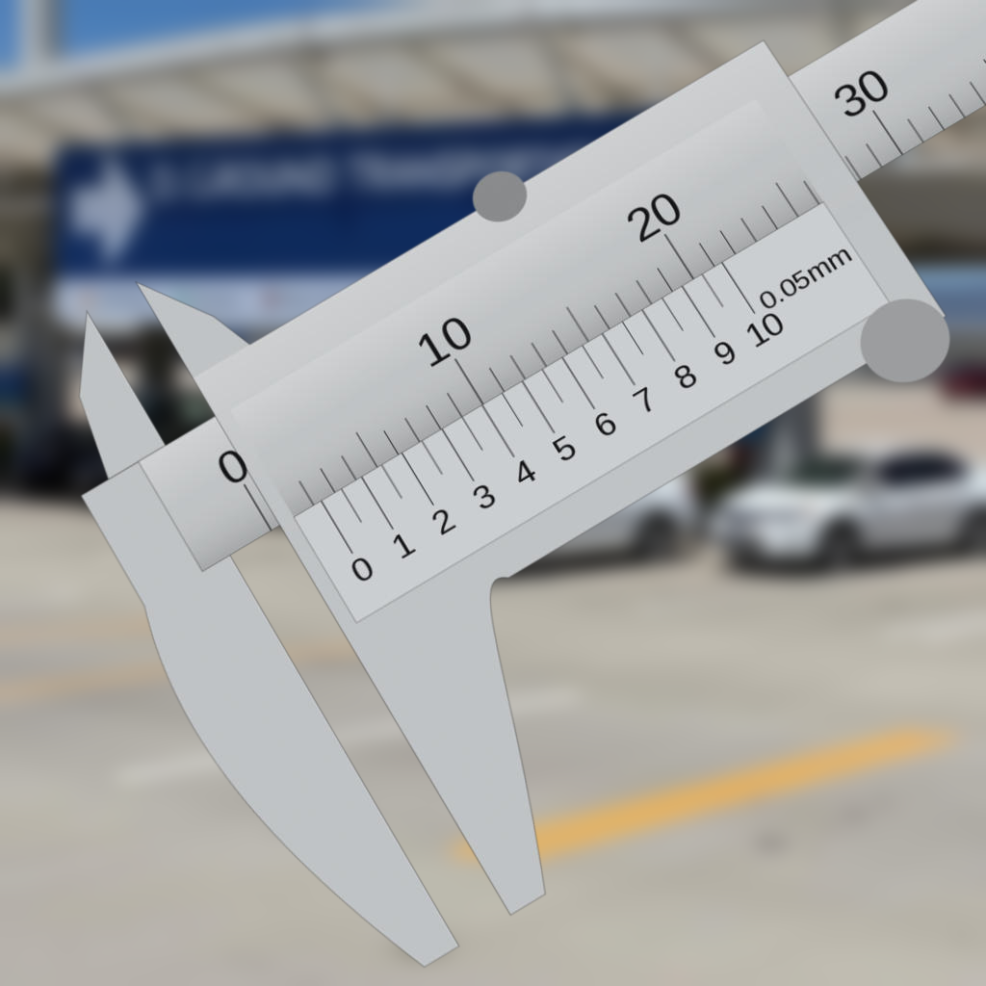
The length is 2.35 mm
